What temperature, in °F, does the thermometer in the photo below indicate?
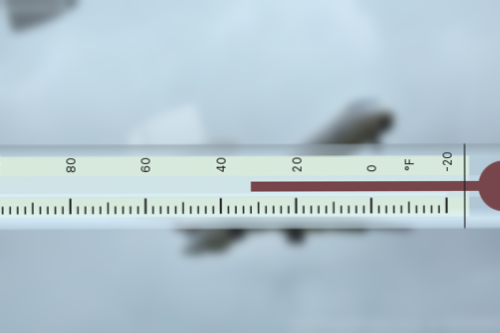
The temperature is 32 °F
